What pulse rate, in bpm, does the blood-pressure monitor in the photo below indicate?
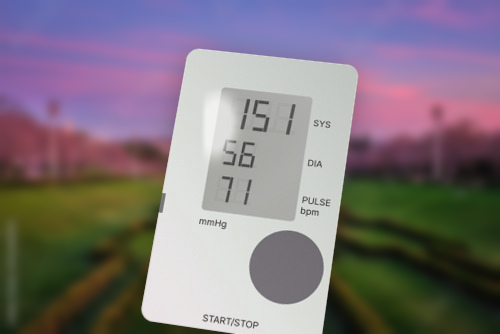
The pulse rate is 71 bpm
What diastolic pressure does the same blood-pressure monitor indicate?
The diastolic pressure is 56 mmHg
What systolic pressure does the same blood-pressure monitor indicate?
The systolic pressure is 151 mmHg
